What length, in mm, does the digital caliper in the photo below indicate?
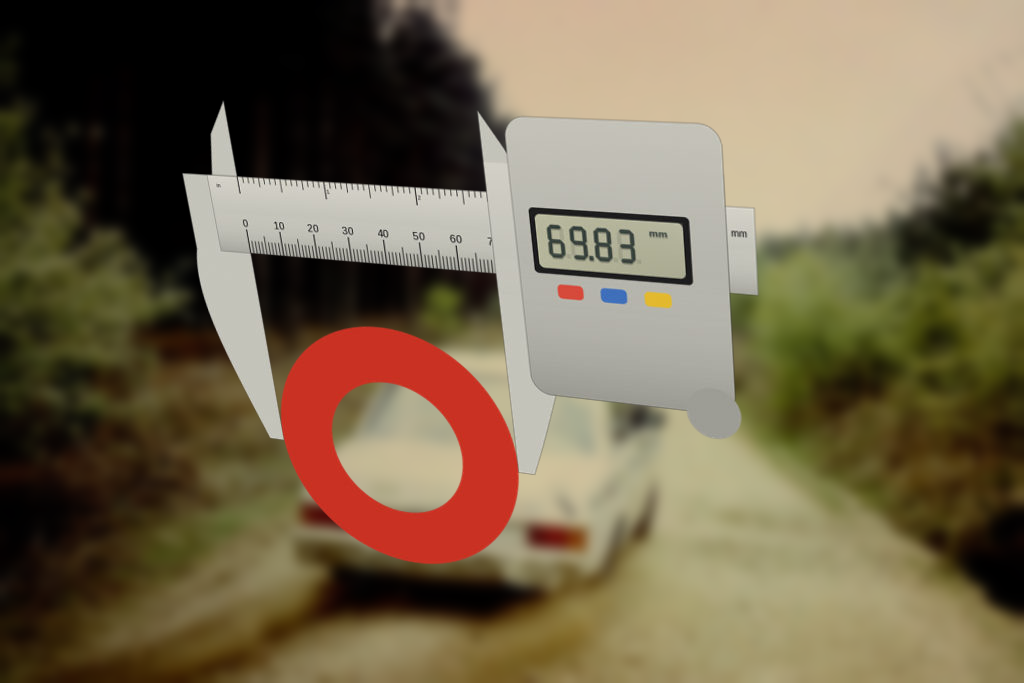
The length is 69.83 mm
